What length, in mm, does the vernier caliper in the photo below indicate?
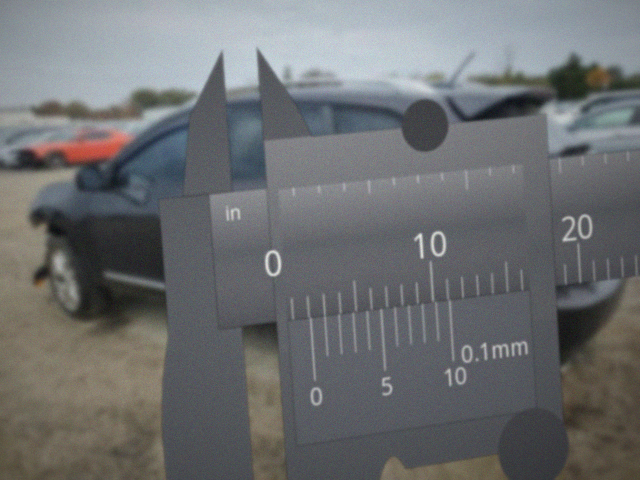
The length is 2.1 mm
